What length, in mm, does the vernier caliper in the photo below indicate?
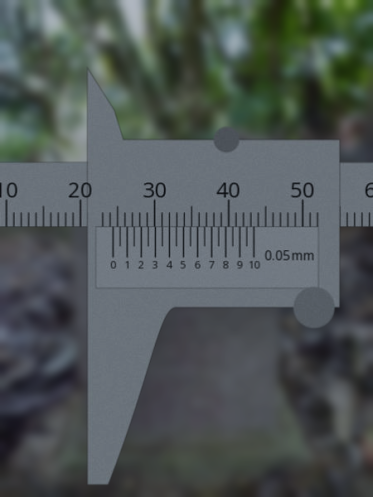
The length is 24.4 mm
